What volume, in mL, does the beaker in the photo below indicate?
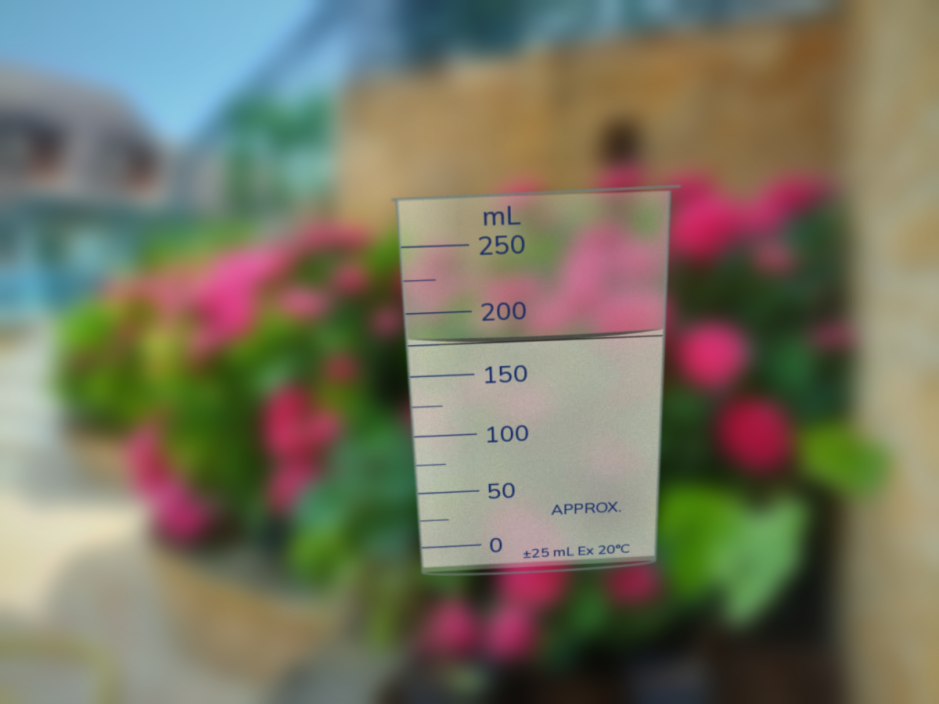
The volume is 175 mL
